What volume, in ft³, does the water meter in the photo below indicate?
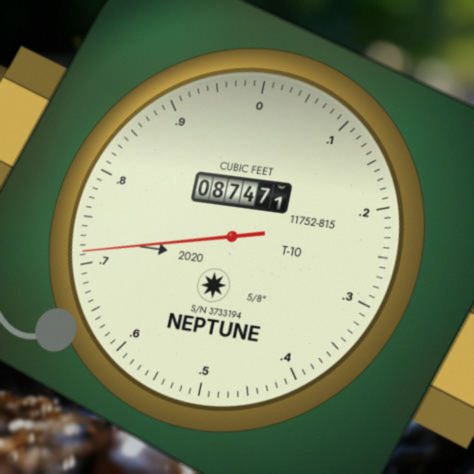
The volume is 87470.71 ft³
